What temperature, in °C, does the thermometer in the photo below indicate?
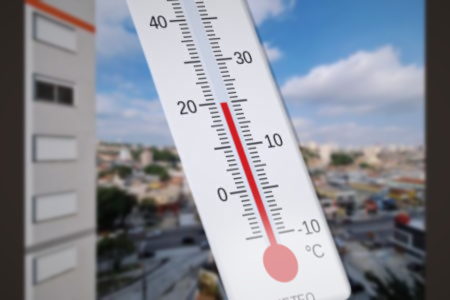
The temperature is 20 °C
